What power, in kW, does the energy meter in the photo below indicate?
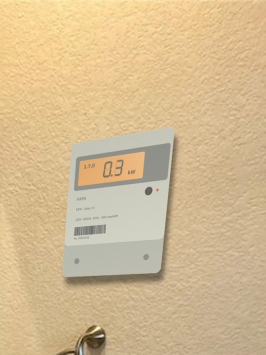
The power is 0.3 kW
